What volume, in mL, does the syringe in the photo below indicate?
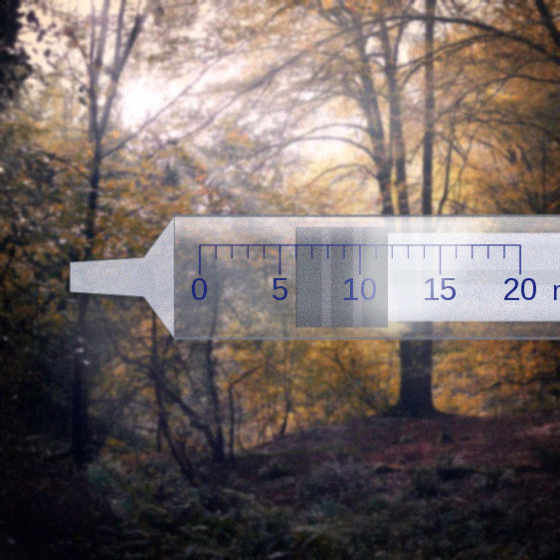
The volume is 6 mL
